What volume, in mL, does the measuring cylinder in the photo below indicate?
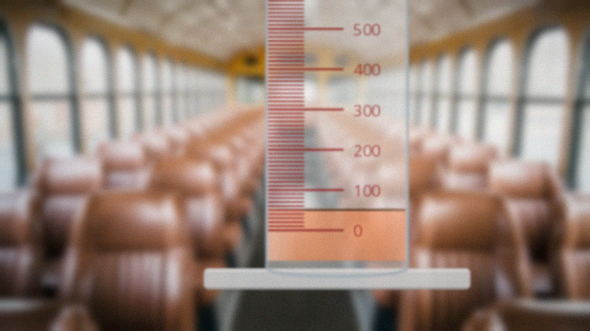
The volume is 50 mL
